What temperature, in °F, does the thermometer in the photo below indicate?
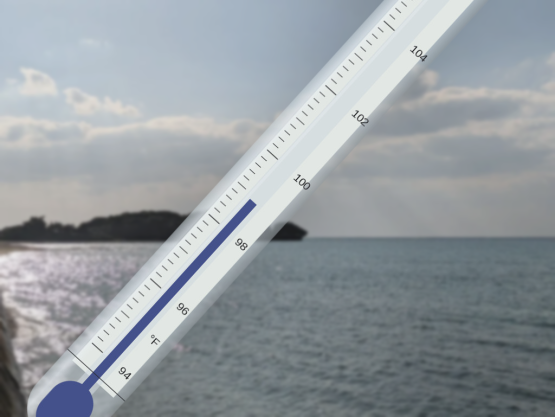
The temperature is 98.9 °F
